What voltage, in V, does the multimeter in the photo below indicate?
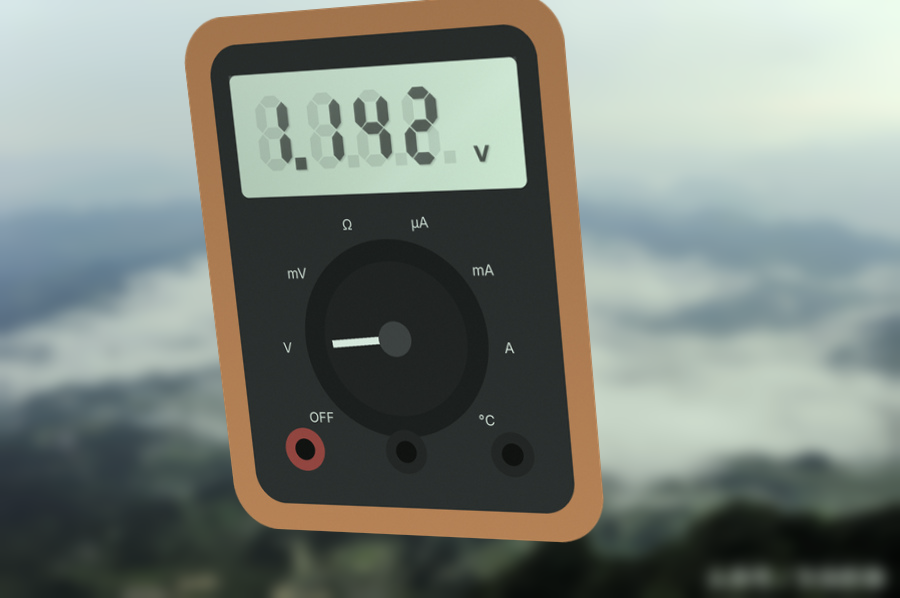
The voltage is 1.142 V
